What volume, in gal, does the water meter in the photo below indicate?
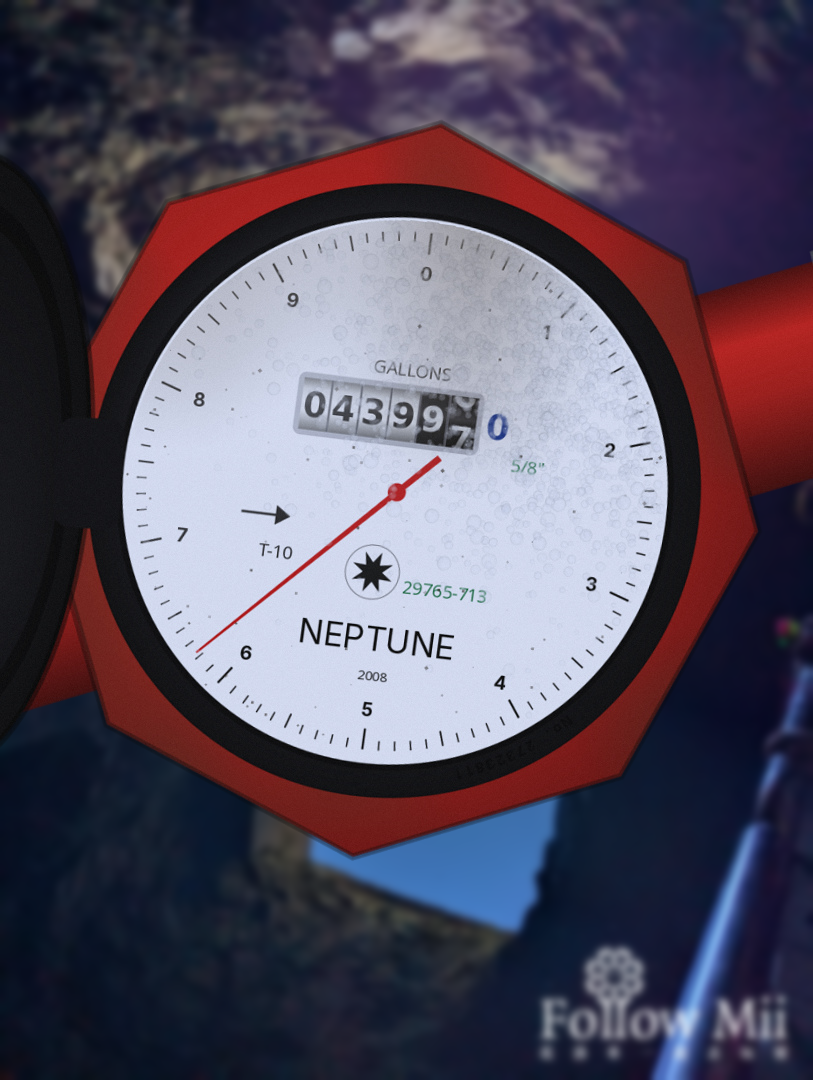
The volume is 439966.2 gal
